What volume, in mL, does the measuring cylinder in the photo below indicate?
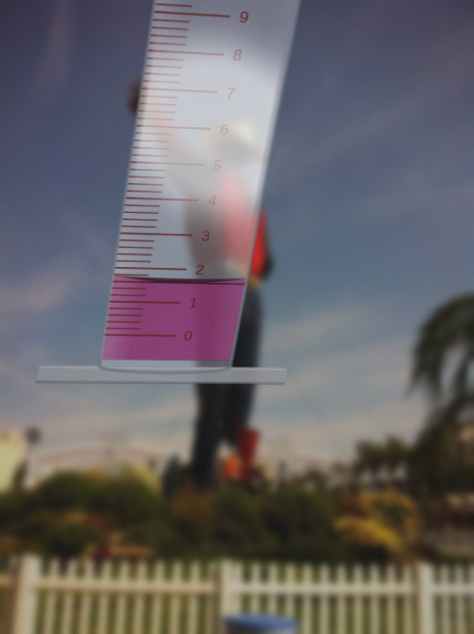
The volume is 1.6 mL
